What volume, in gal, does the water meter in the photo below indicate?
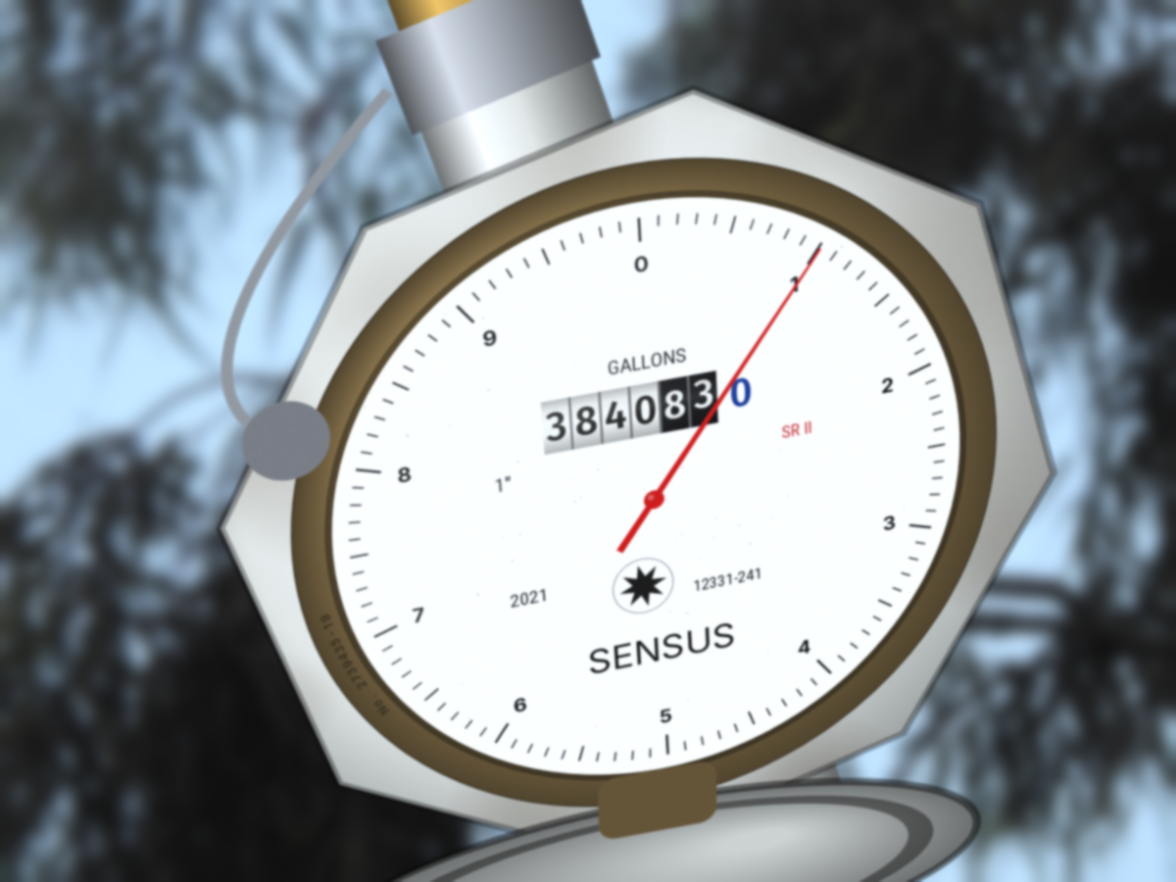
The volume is 3840831.0 gal
